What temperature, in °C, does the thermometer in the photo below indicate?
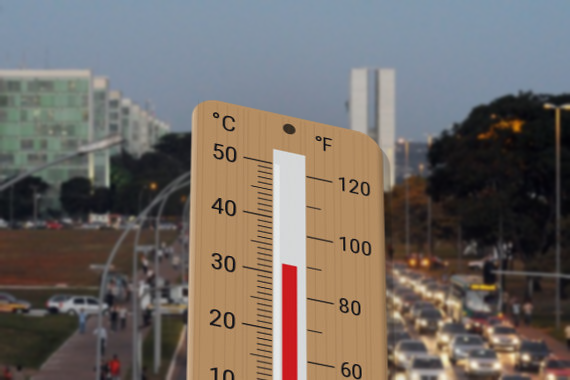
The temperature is 32 °C
